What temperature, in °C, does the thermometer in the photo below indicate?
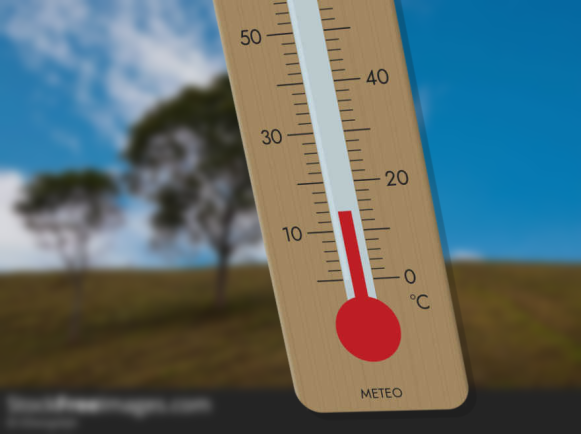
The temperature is 14 °C
